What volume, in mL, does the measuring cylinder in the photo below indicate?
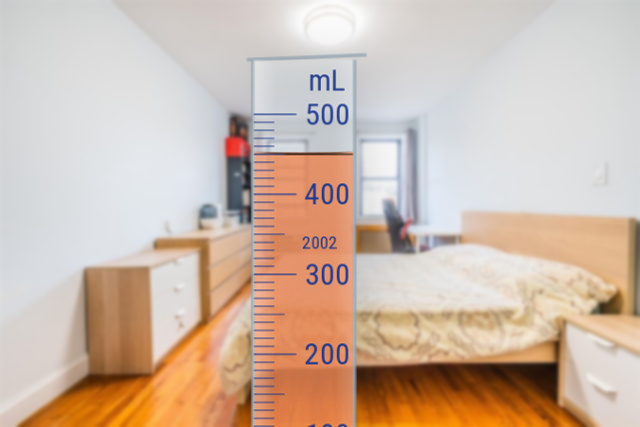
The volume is 450 mL
